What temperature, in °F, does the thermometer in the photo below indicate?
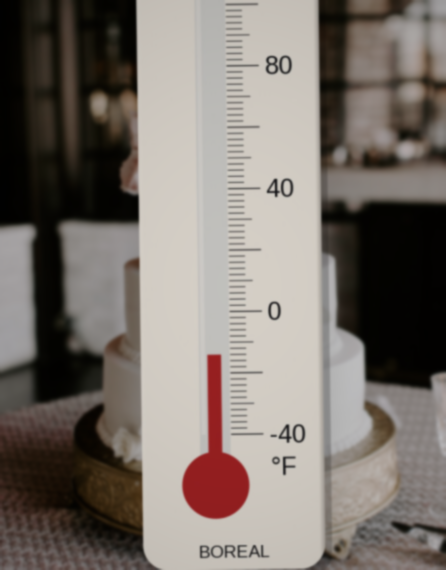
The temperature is -14 °F
